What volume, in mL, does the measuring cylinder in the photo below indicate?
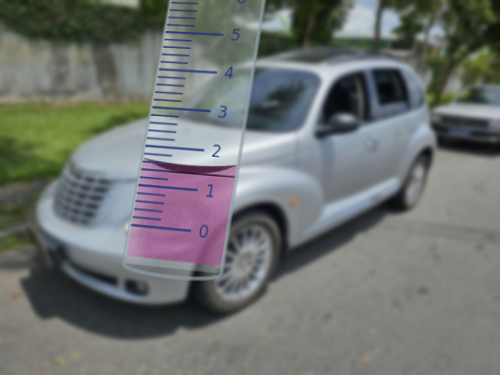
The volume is 1.4 mL
